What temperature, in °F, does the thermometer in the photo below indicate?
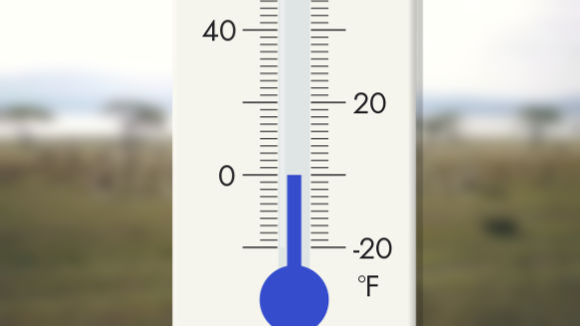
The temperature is 0 °F
